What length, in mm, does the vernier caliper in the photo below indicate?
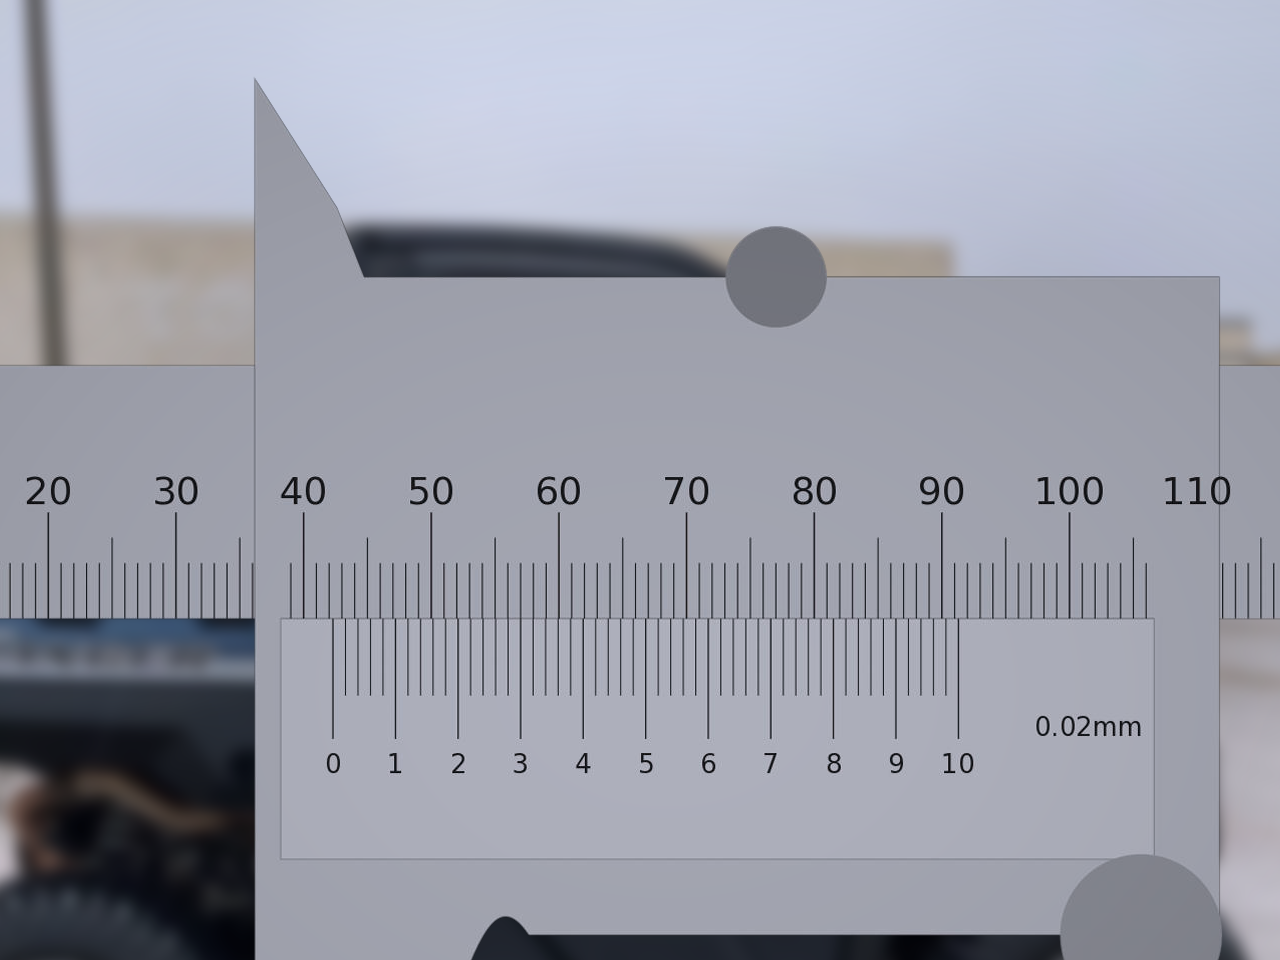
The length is 42.3 mm
